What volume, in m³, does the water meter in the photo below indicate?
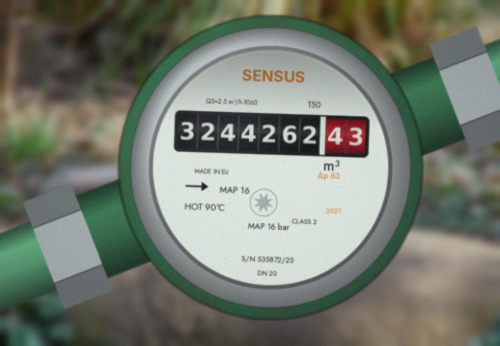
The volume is 3244262.43 m³
